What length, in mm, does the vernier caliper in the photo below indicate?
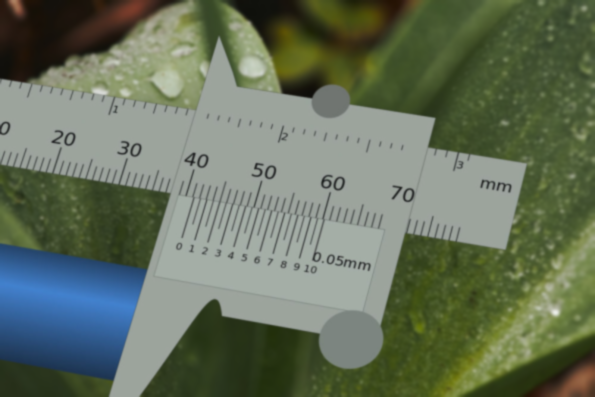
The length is 41.2 mm
